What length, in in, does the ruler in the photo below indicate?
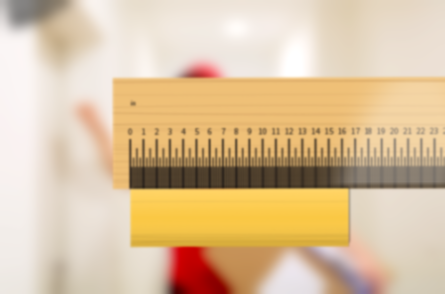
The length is 16.5 in
